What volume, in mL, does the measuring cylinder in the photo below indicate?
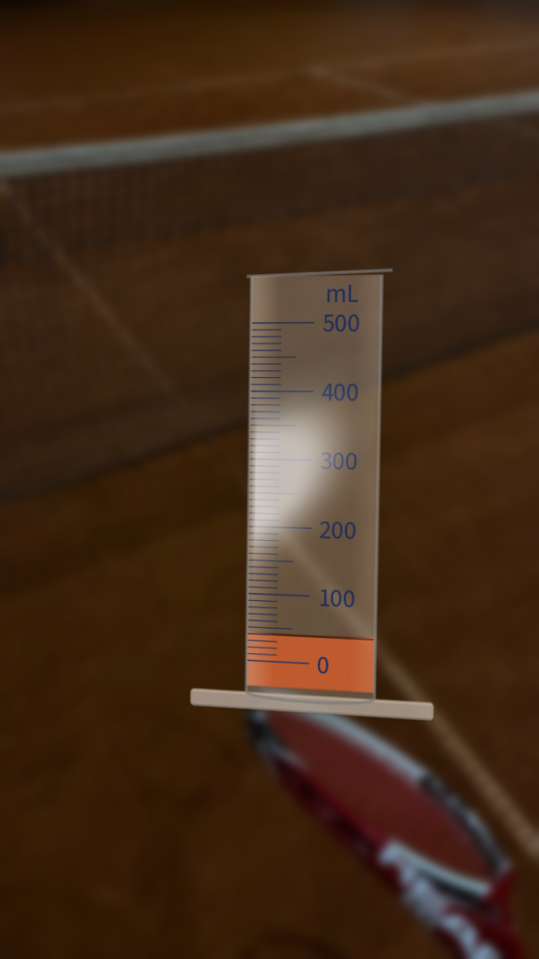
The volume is 40 mL
